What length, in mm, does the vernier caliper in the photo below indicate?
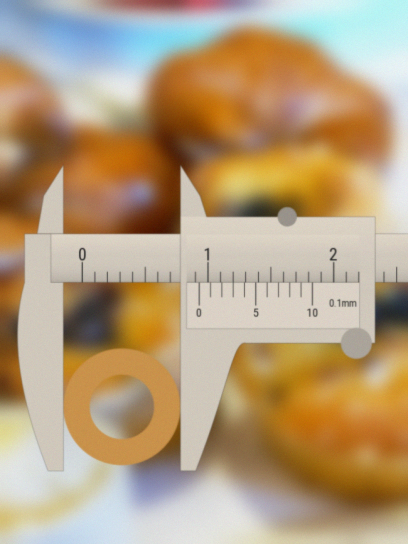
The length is 9.3 mm
